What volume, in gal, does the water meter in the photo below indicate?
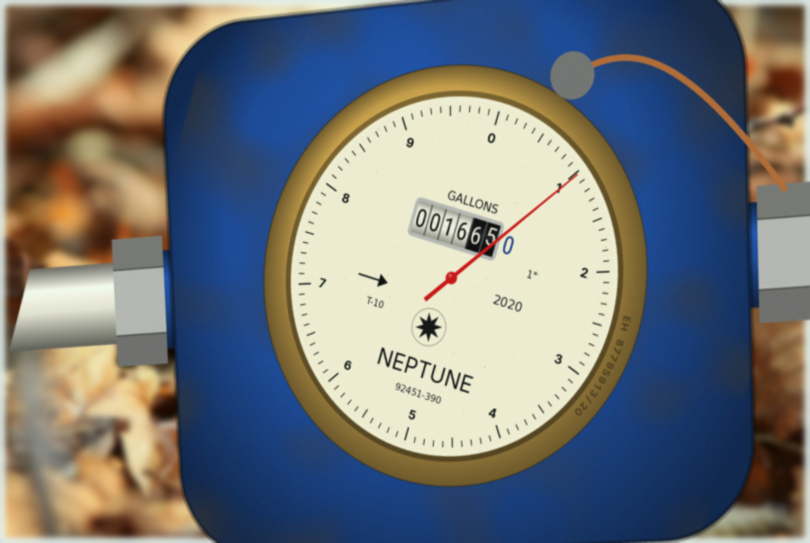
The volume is 16651.0 gal
